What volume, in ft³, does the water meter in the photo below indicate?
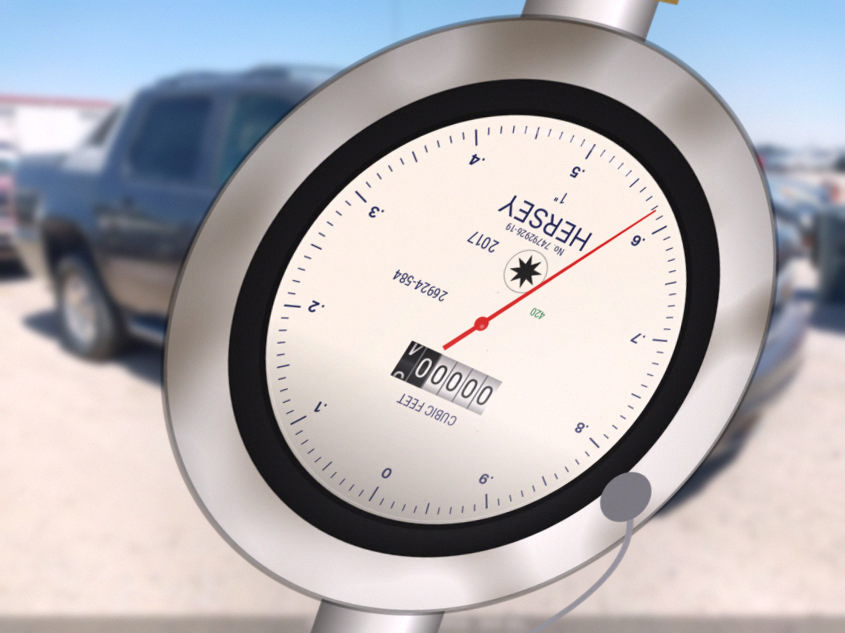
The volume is 3.58 ft³
